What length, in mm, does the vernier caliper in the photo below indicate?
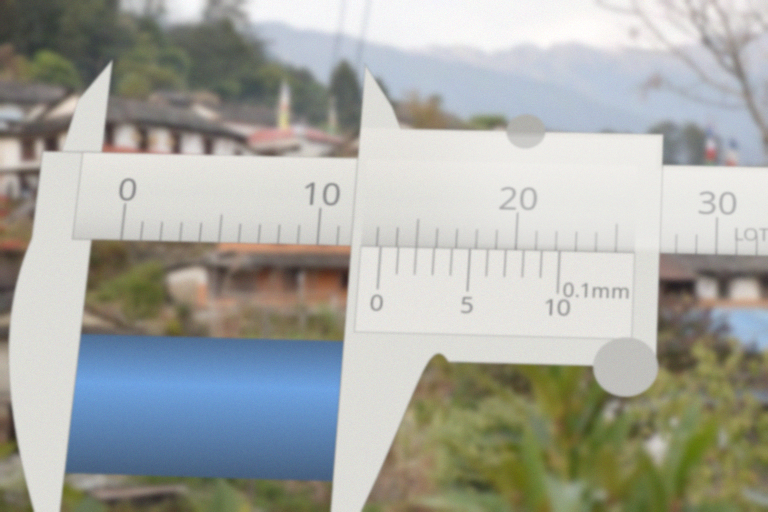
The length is 13.2 mm
